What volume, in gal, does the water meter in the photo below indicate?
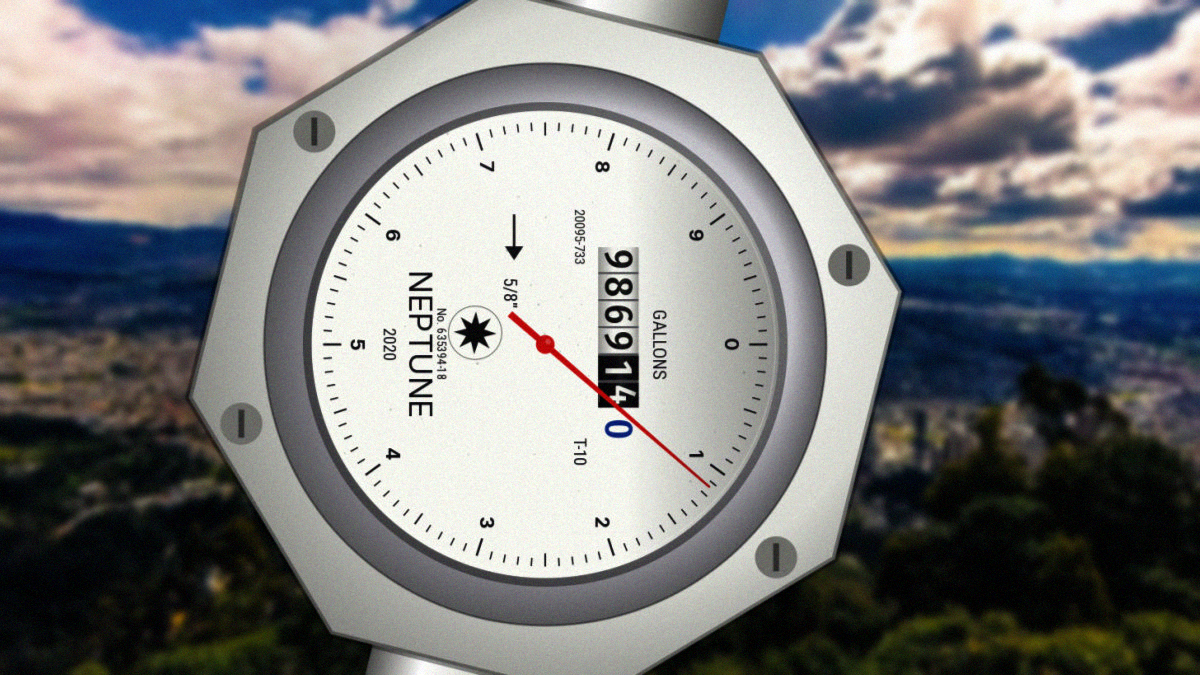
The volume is 9869141.1 gal
